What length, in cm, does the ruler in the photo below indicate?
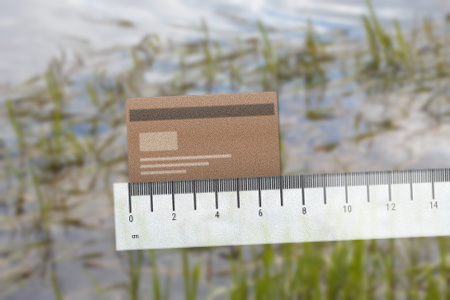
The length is 7 cm
